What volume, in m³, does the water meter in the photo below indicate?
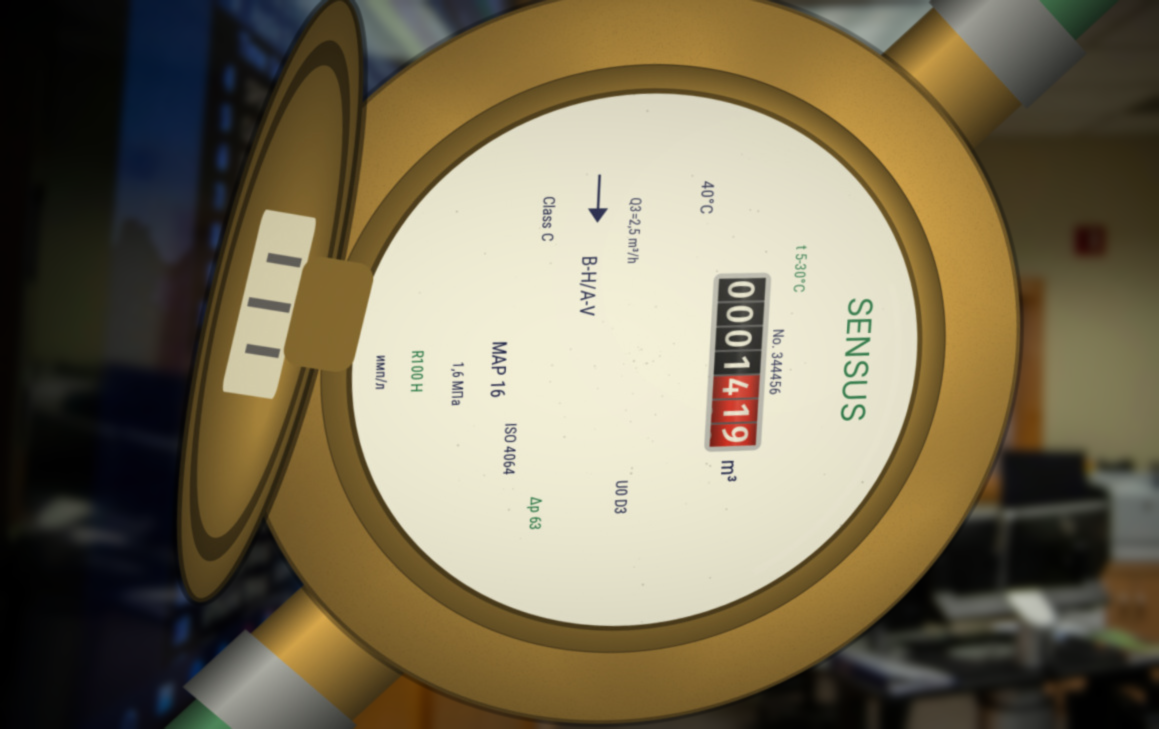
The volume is 1.419 m³
